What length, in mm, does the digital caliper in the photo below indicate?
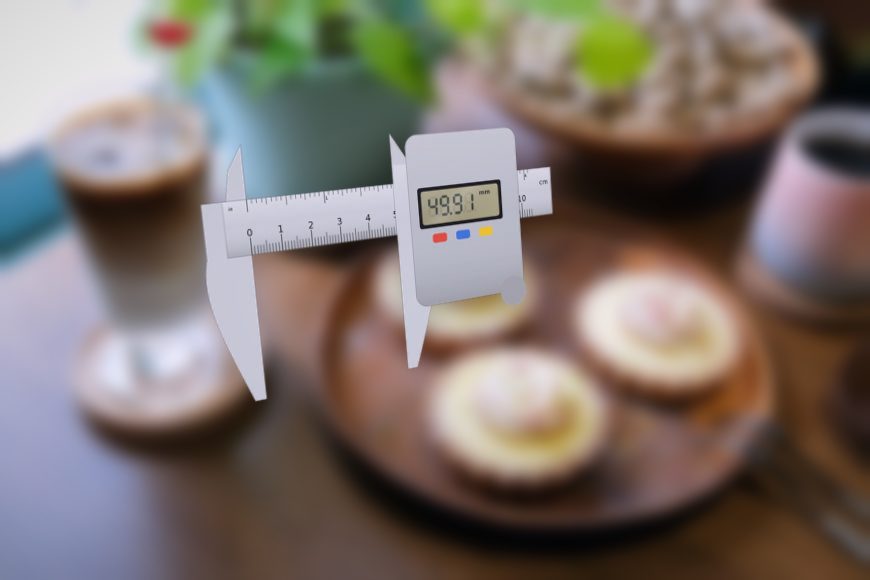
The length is 49.91 mm
